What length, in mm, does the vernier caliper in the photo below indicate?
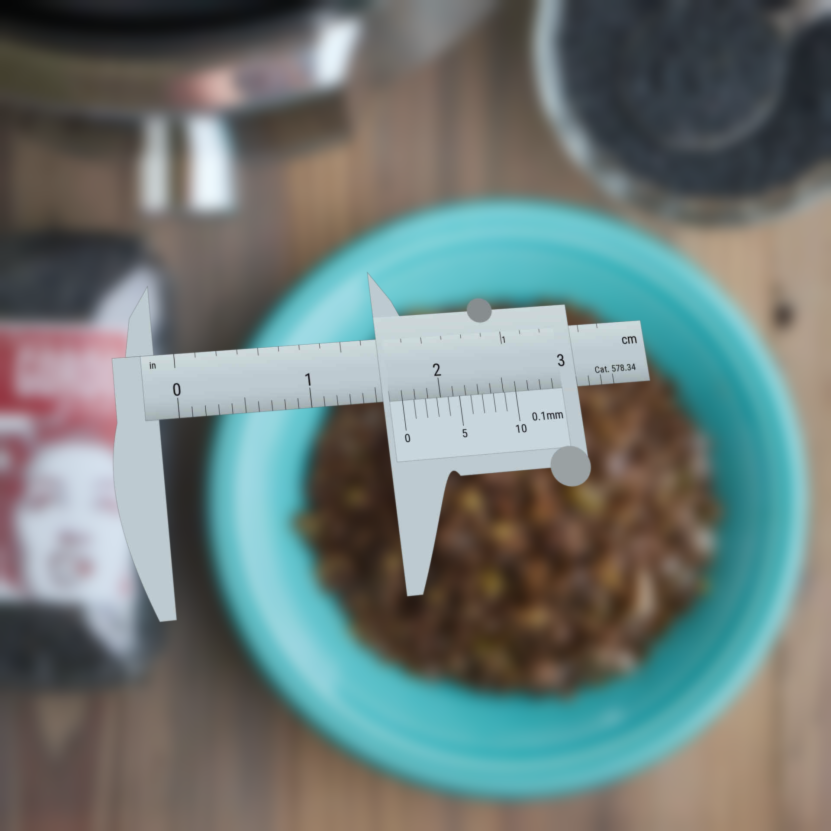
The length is 17.0 mm
